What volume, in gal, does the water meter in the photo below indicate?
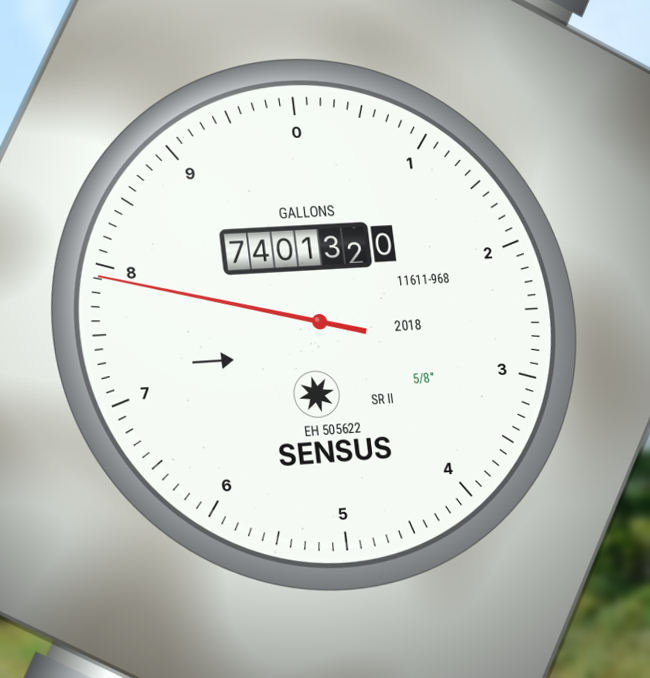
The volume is 7401317.9 gal
